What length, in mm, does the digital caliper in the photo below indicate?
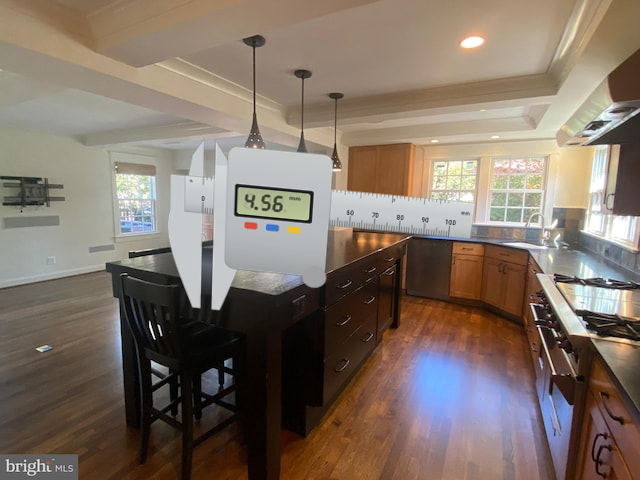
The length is 4.56 mm
